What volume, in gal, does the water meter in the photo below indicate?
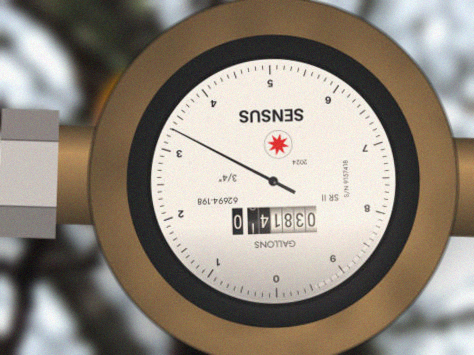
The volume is 381413.3 gal
